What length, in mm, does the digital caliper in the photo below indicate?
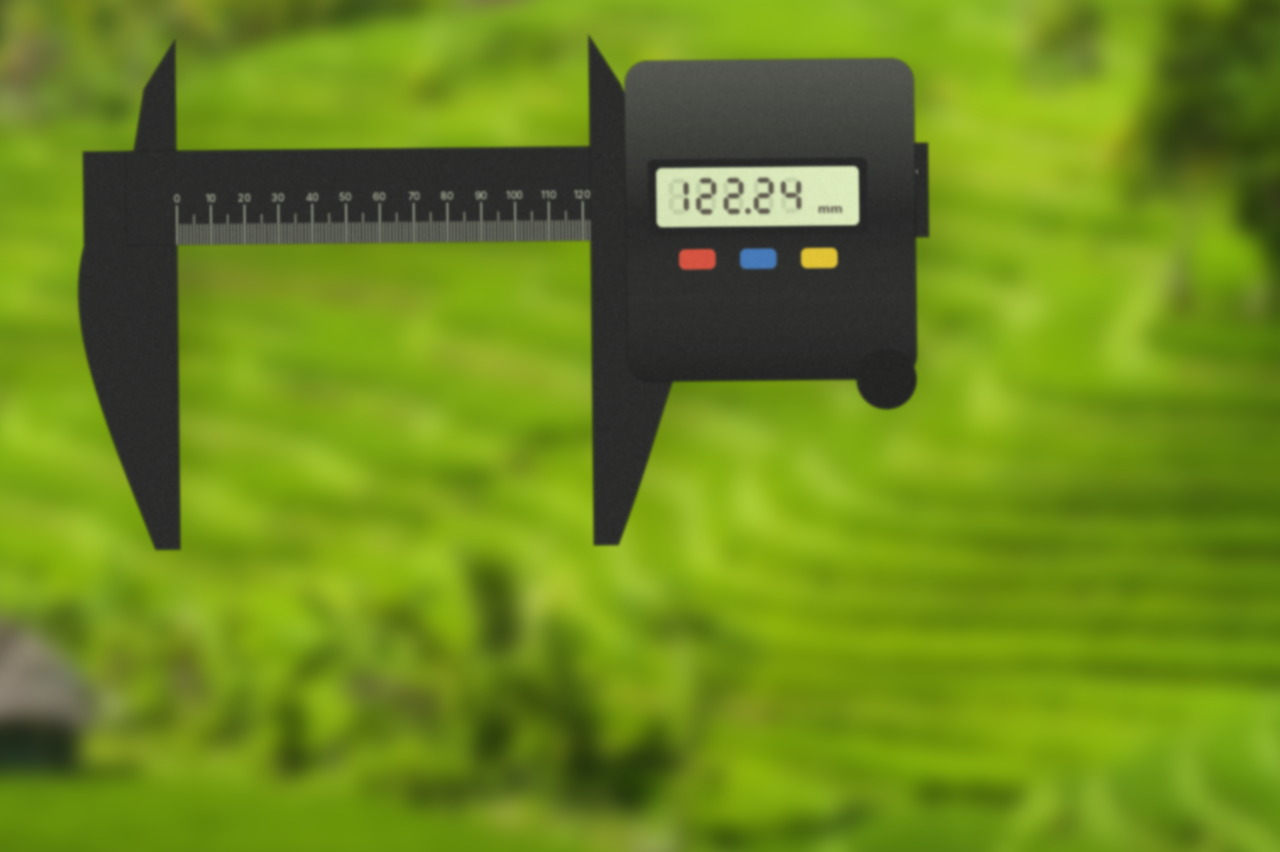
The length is 122.24 mm
